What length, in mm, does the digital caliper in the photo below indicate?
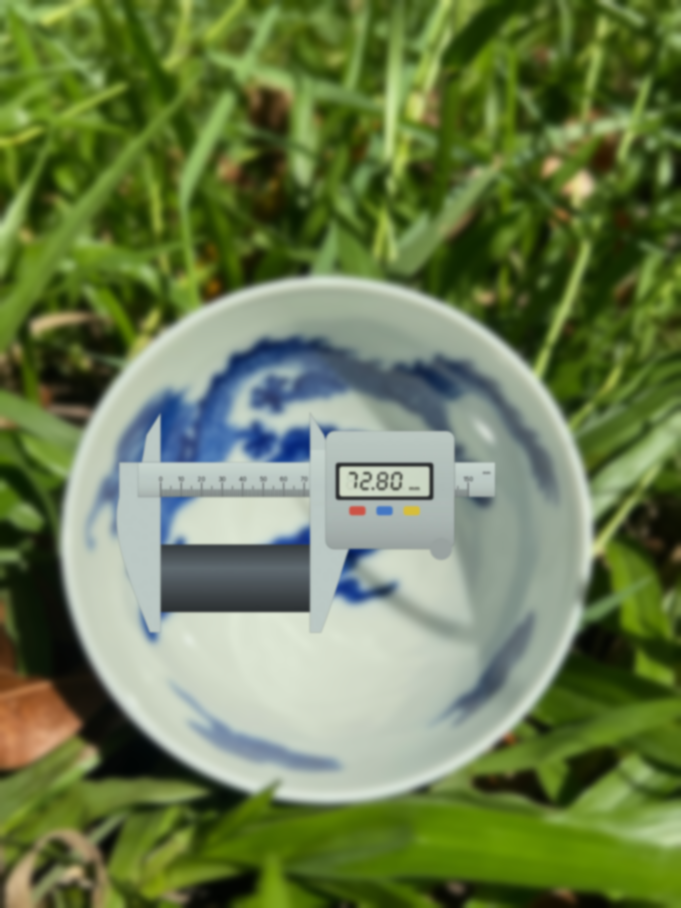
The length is 72.80 mm
